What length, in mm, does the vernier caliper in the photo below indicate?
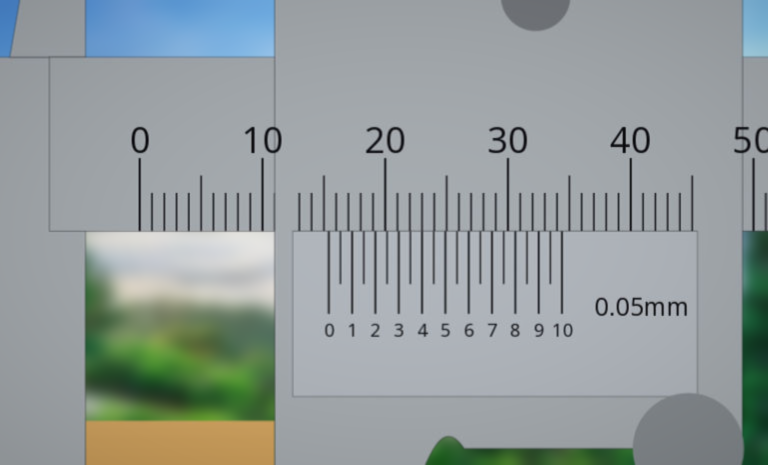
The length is 15.4 mm
